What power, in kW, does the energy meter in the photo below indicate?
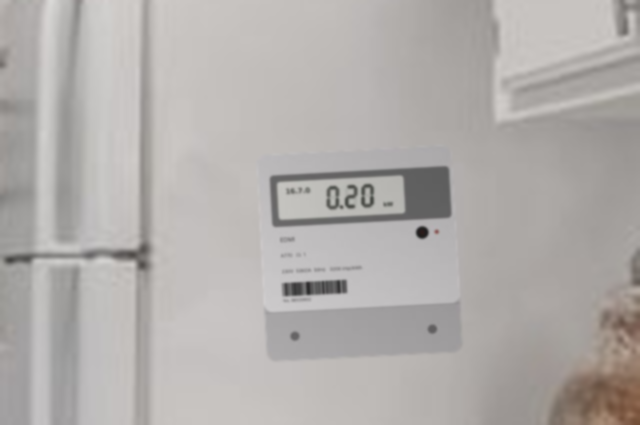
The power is 0.20 kW
